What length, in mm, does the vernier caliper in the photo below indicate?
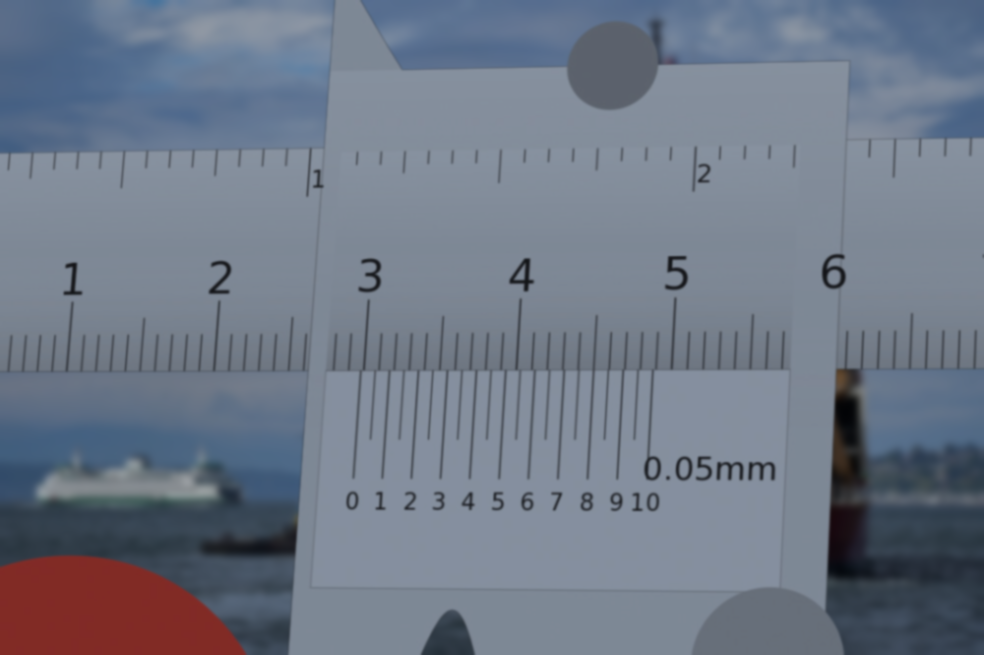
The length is 29.8 mm
